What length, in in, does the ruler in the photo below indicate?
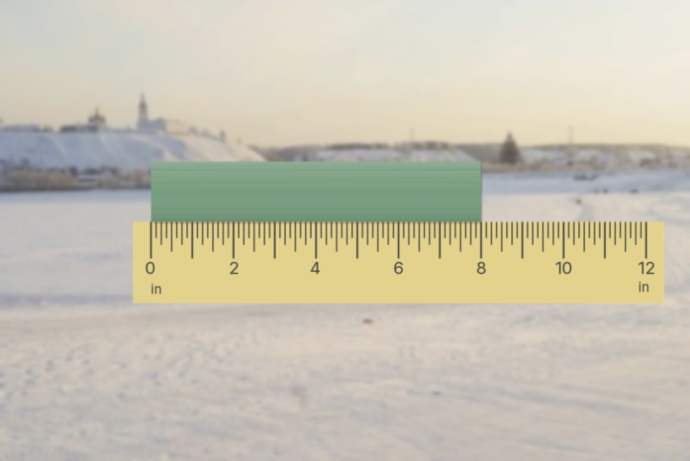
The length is 8 in
